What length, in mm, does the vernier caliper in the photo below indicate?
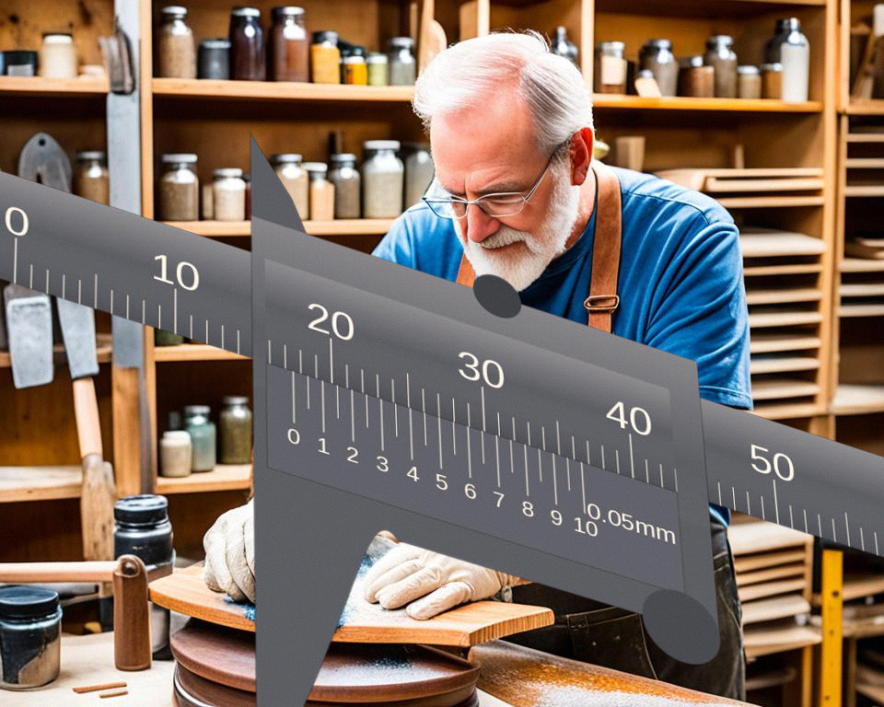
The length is 17.5 mm
